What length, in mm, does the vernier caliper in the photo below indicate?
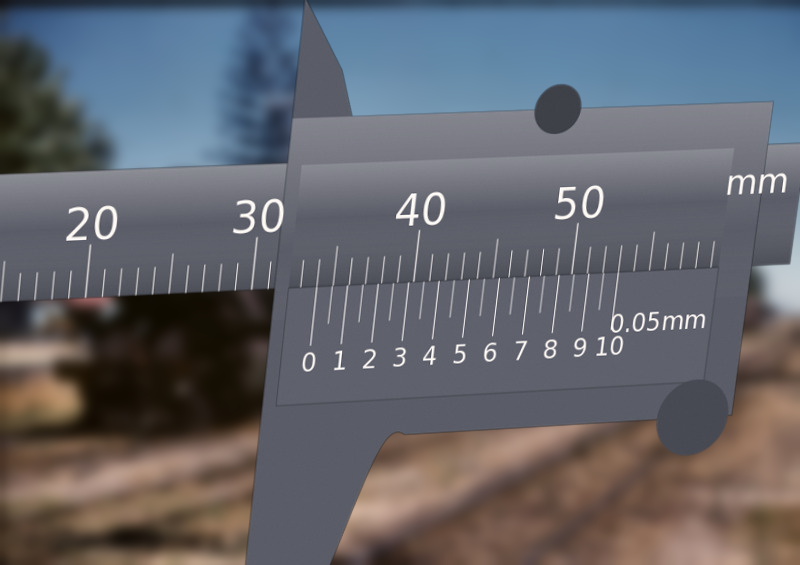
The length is 34.0 mm
